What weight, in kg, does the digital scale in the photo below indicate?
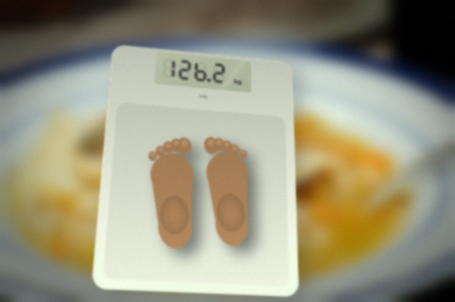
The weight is 126.2 kg
